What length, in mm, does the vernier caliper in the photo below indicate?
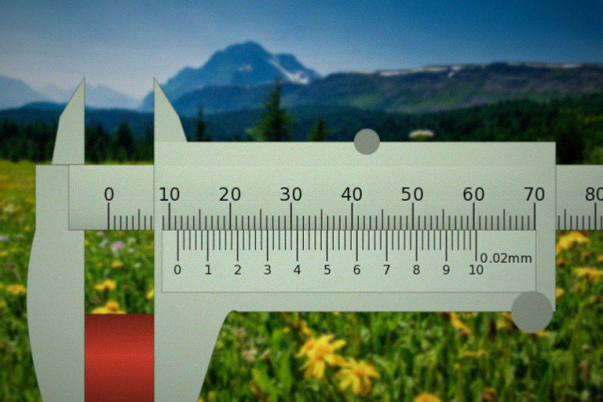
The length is 11.4 mm
